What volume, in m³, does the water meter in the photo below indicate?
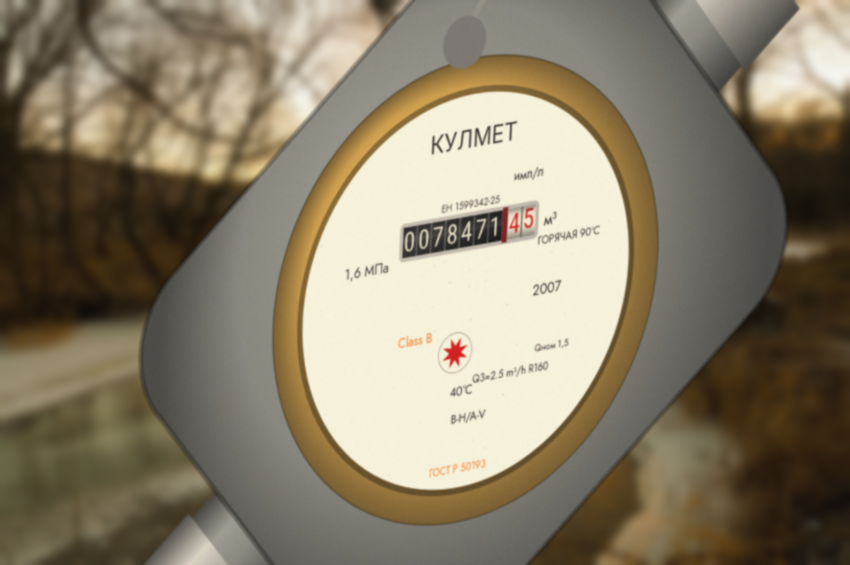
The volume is 78471.45 m³
